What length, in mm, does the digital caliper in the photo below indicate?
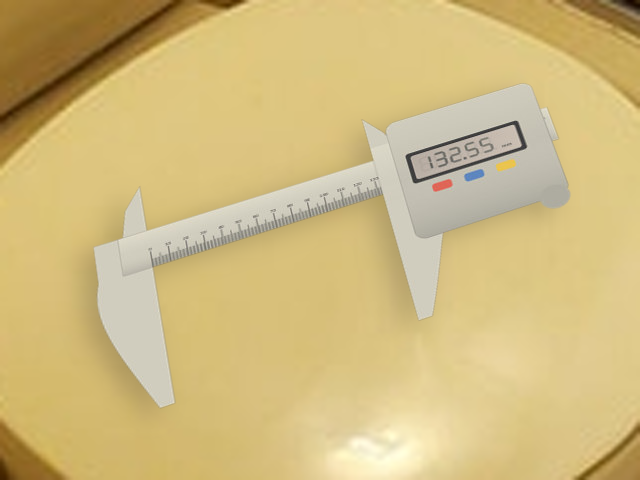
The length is 132.55 mm
